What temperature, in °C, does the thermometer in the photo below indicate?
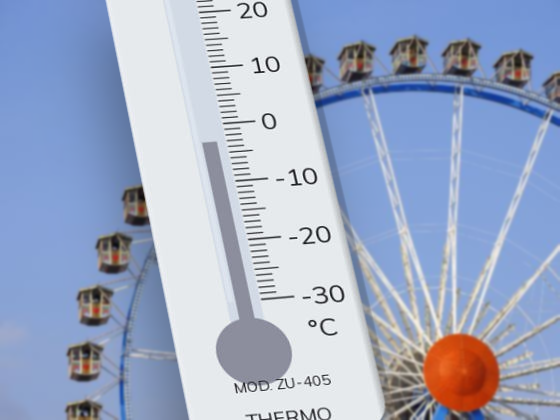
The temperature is -3 °C
